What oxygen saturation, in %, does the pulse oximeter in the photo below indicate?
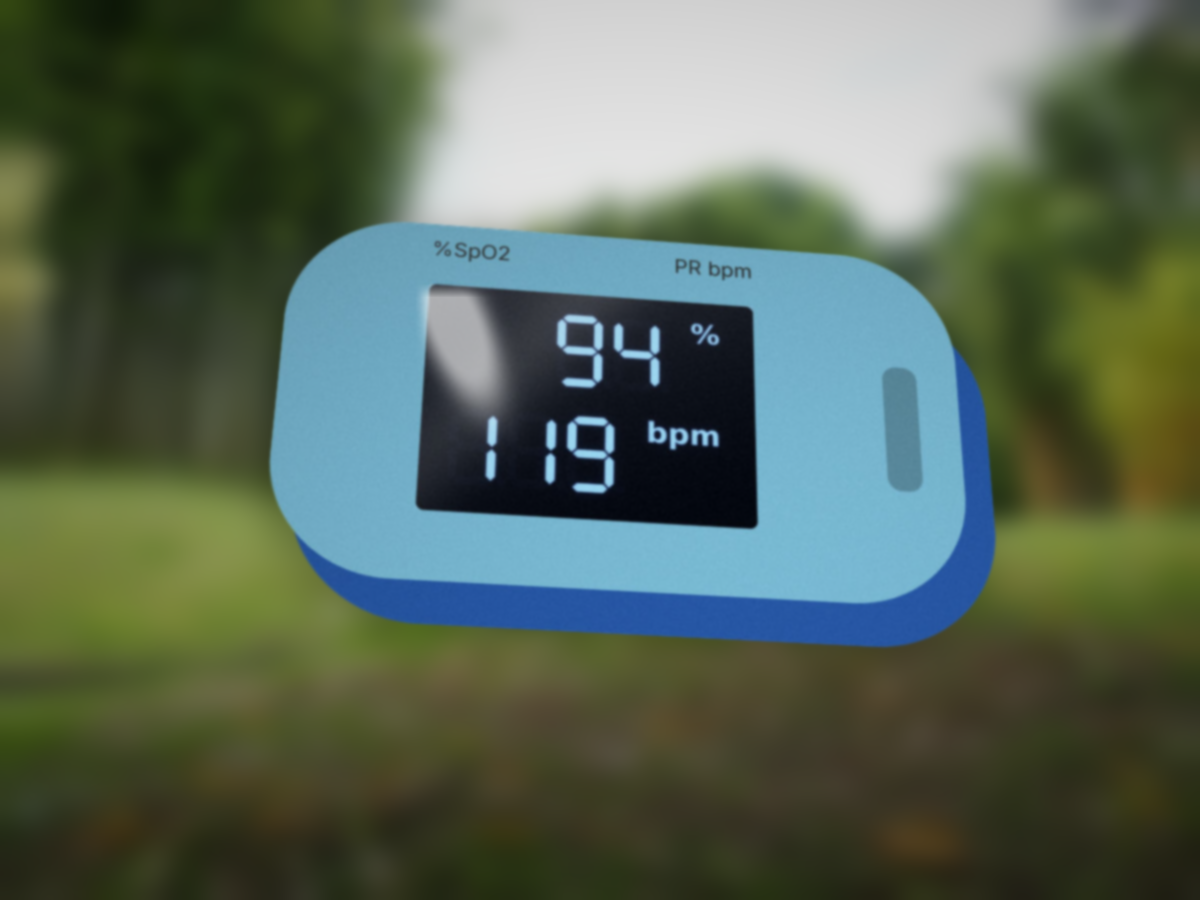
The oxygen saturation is 94 %
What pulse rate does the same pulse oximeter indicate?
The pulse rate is 119 bpm
